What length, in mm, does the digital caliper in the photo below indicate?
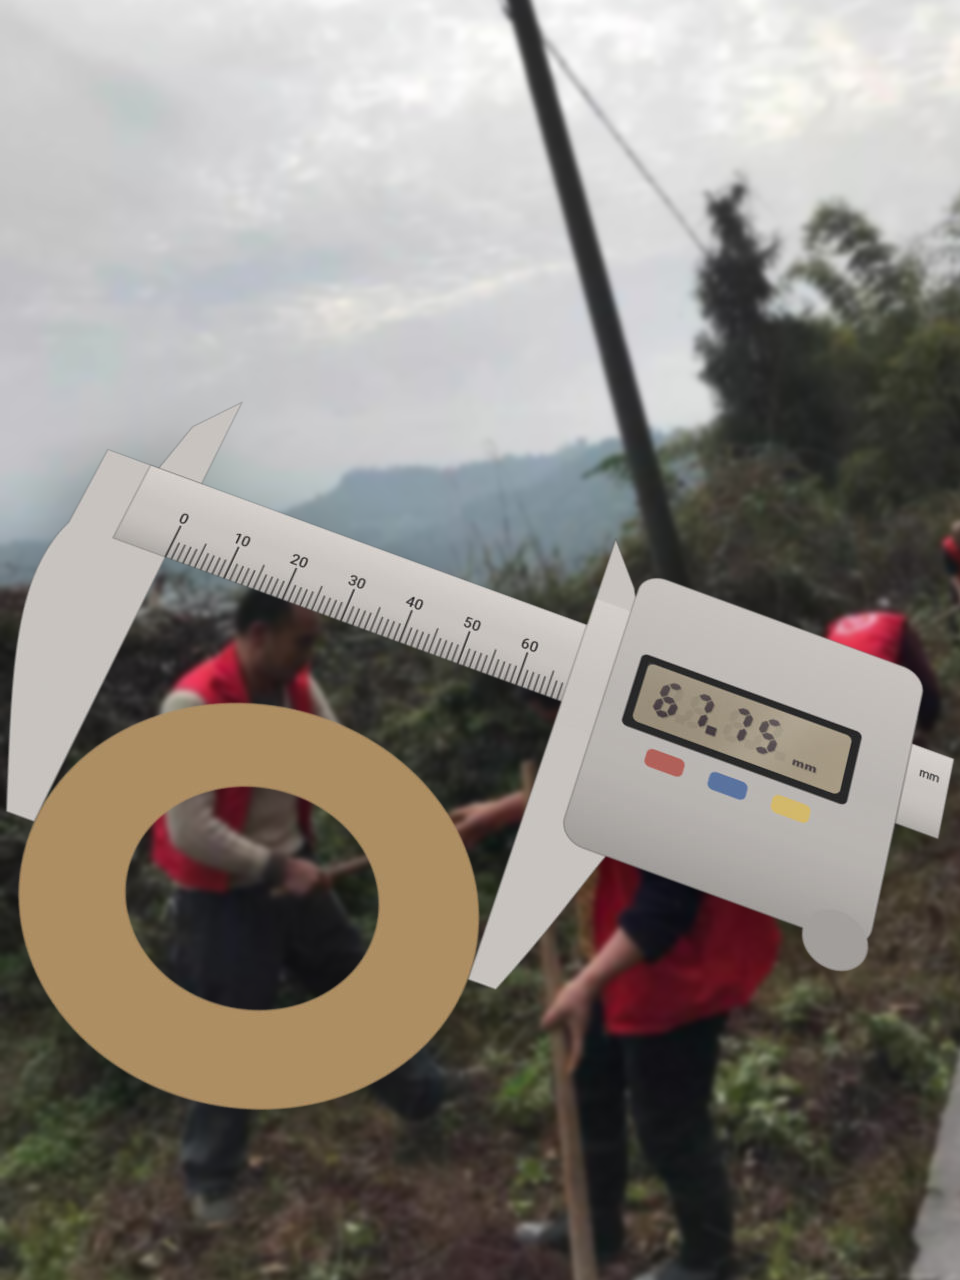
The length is 67.75 mm
